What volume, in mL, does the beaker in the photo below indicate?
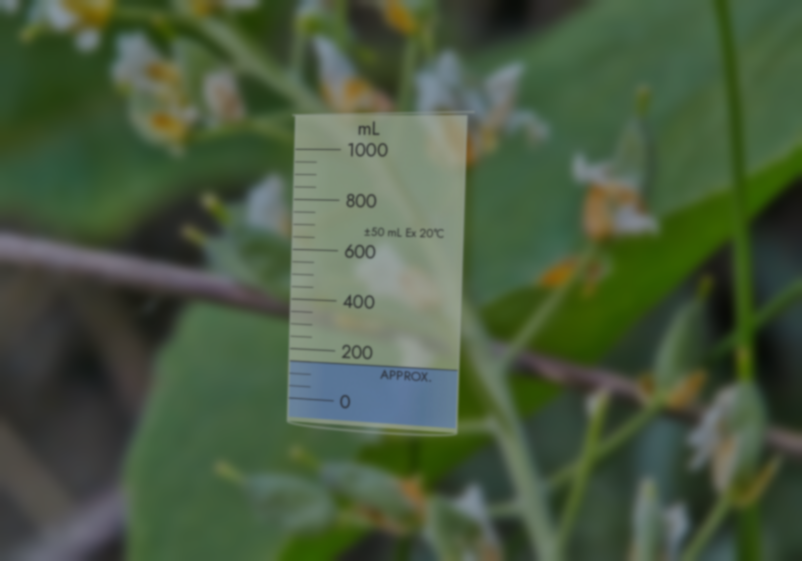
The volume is 150 mL
